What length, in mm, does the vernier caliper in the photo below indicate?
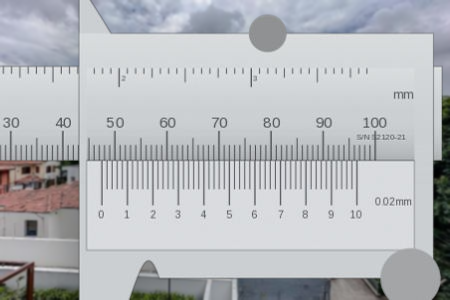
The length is 47.5 mm
